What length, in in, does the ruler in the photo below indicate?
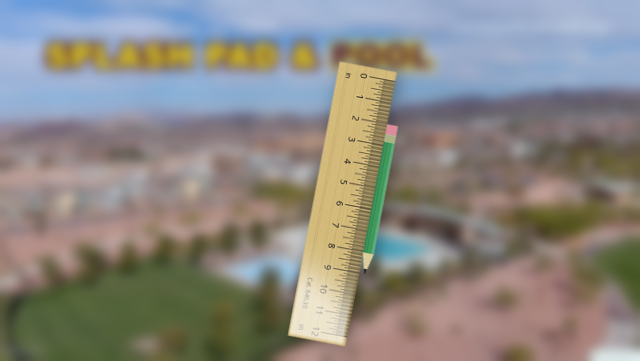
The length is 7 in
